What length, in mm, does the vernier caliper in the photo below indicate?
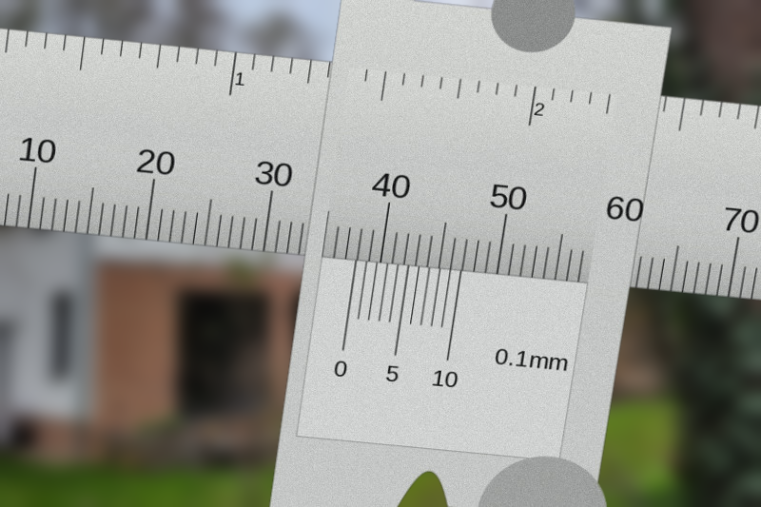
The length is 37.9 mm
